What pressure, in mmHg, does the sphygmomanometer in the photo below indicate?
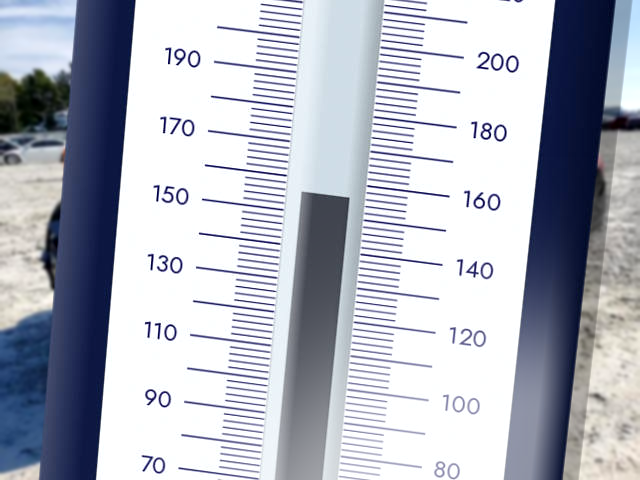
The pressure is 156 mmHg
